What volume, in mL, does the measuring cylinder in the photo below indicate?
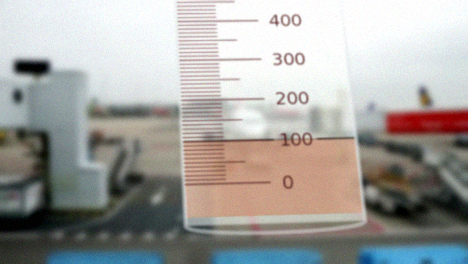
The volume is 100 mL
